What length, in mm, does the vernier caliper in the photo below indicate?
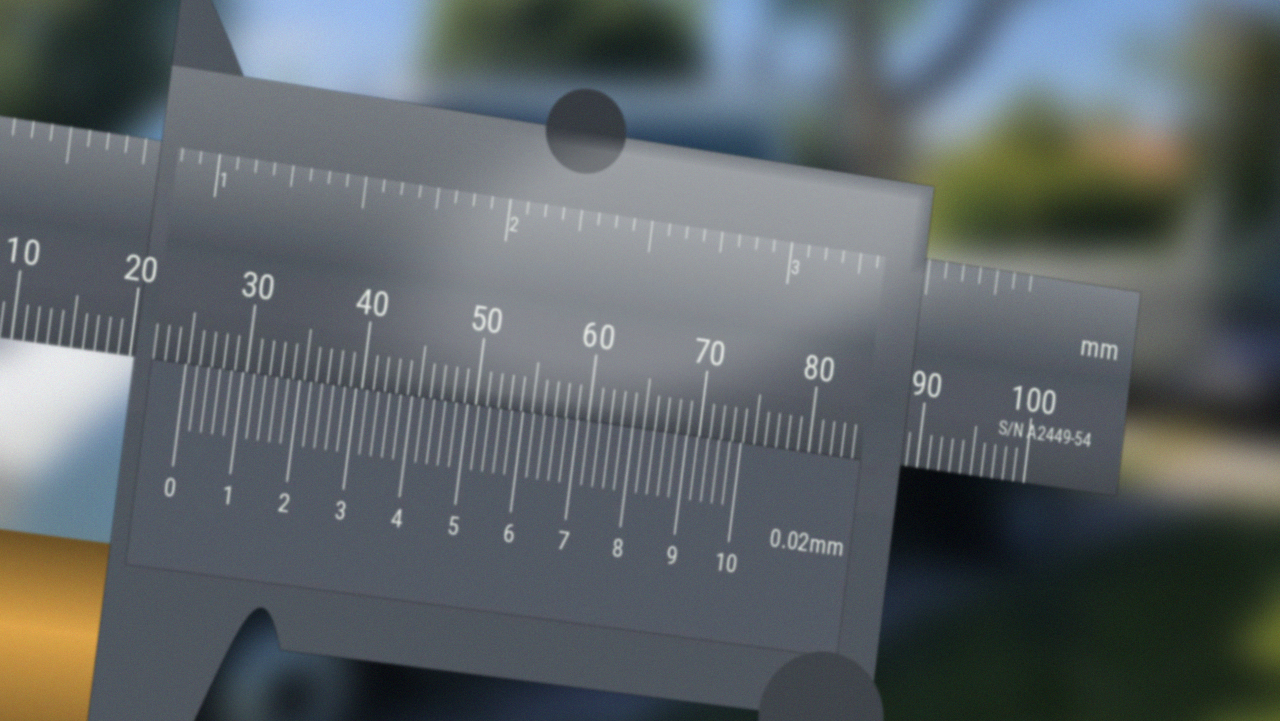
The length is 24.8 mm
